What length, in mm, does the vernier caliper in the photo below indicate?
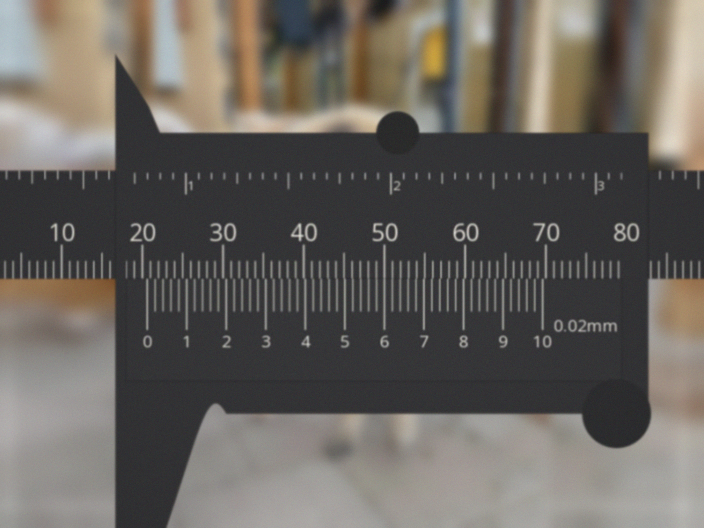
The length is 20.6 mm
